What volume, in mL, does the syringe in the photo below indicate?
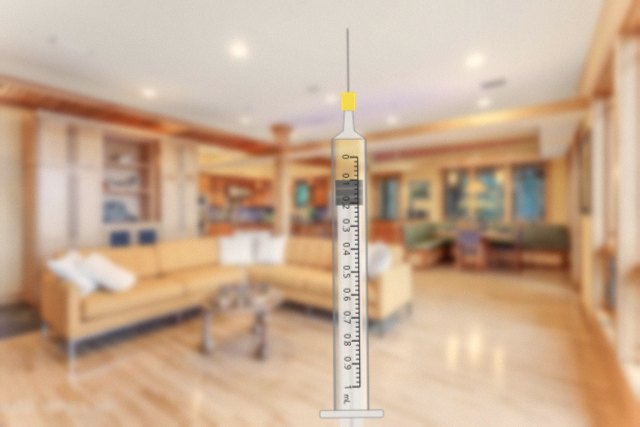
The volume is 0.1 mL
